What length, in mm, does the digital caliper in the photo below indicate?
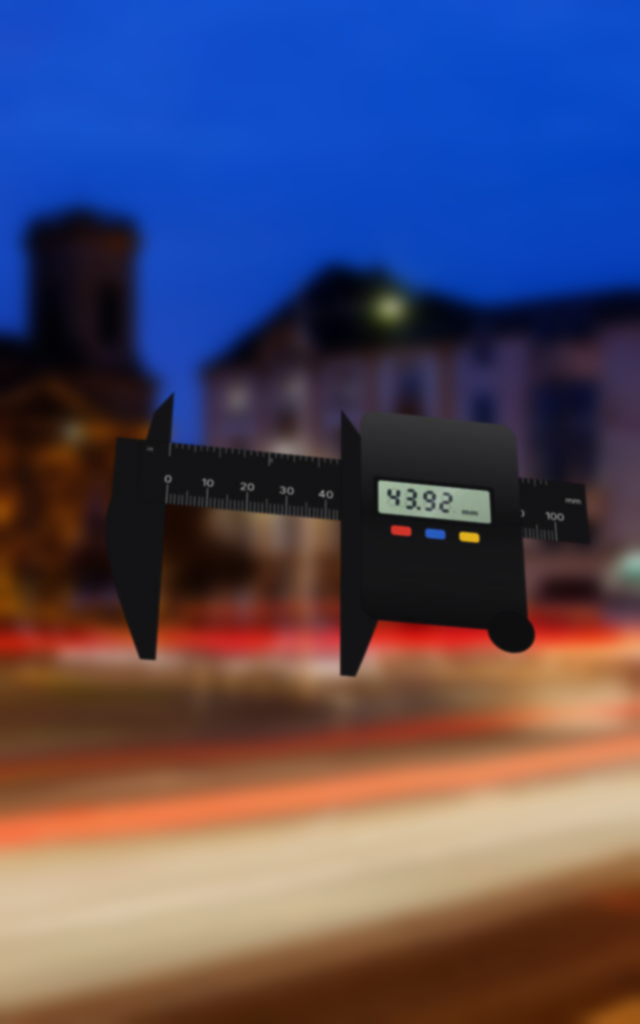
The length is 43.92 mm
